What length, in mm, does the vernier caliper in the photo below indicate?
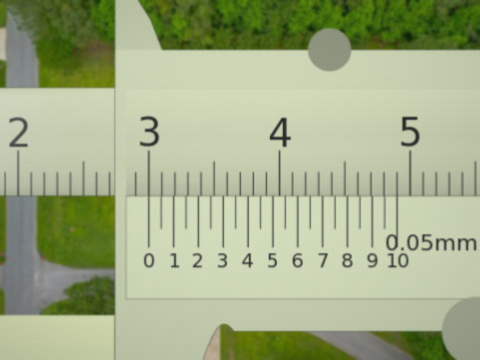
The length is 30.0 mm
